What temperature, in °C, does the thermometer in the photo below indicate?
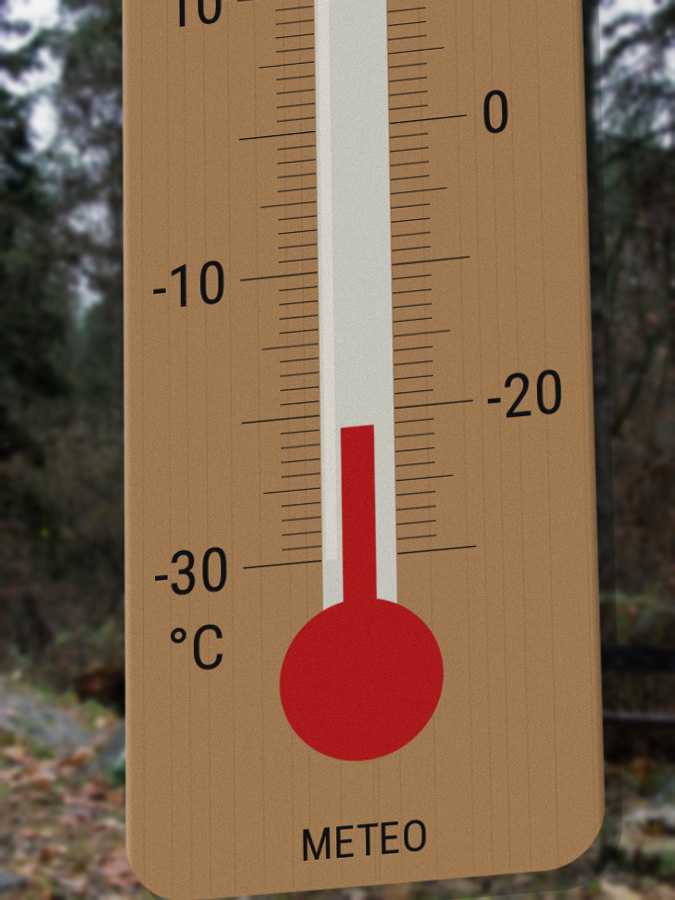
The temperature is -21 °C
